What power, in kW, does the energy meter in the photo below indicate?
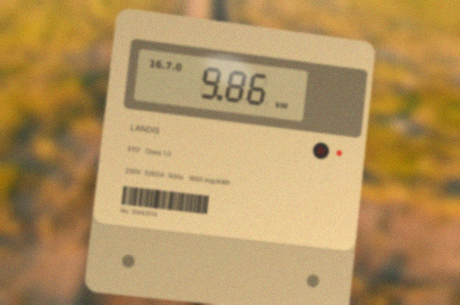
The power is 9.86 kW
